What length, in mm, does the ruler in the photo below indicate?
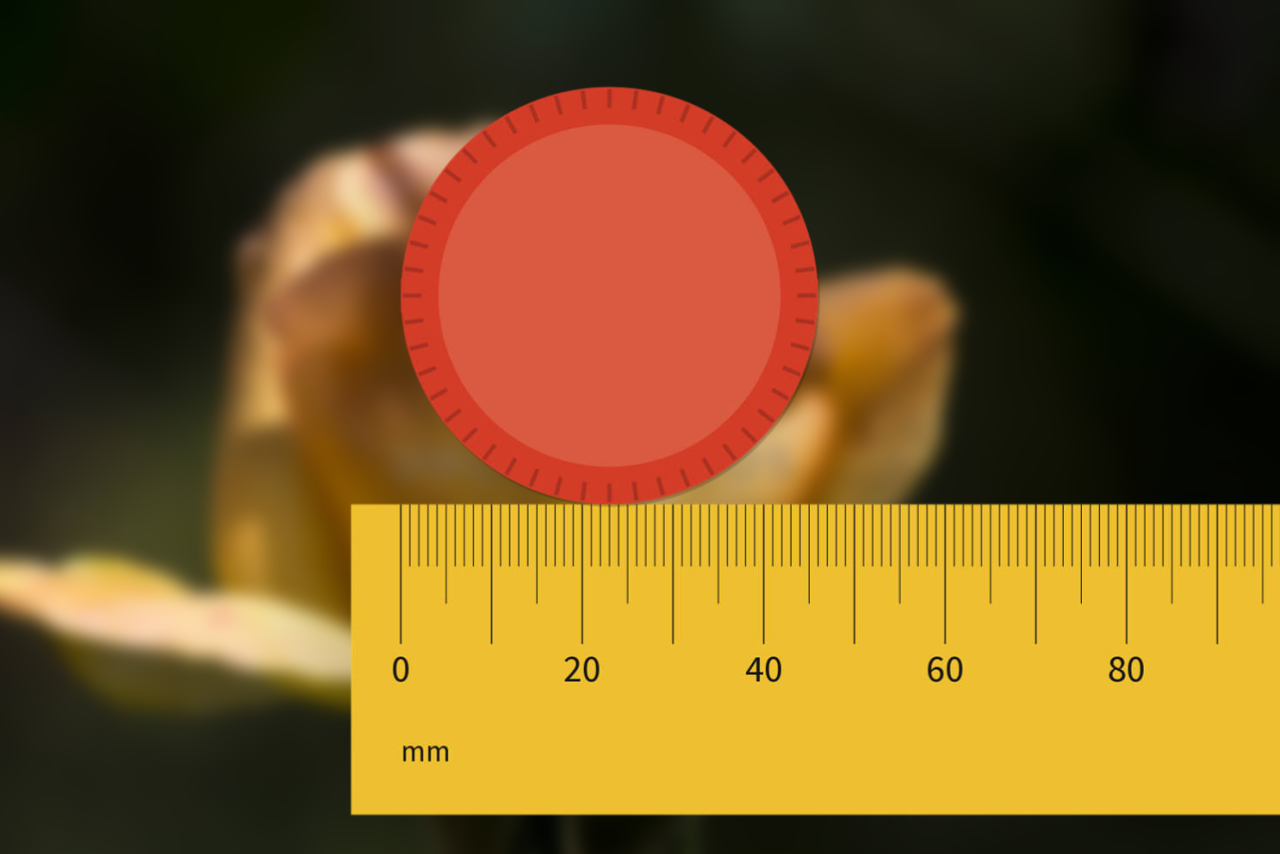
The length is 46 mm
